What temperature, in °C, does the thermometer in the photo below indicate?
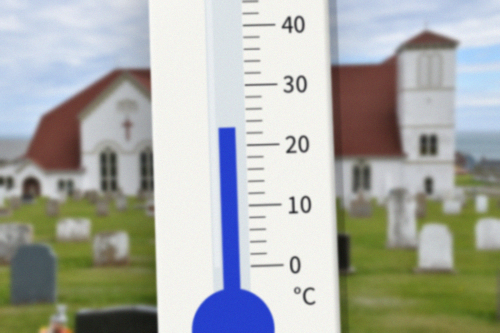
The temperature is 23 °C
